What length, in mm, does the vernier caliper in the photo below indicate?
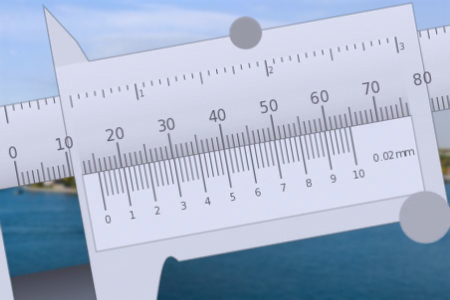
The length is 15.5 mm
